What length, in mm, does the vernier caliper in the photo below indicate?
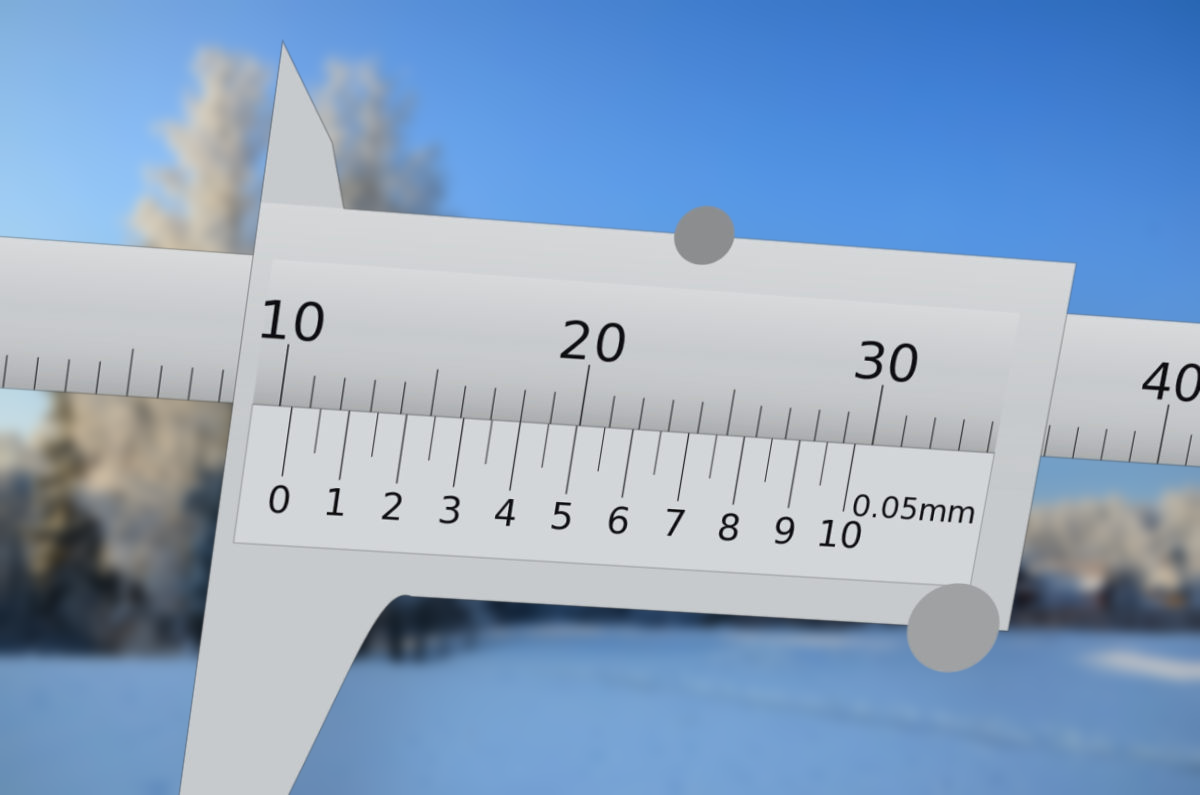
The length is 10.40 mm
